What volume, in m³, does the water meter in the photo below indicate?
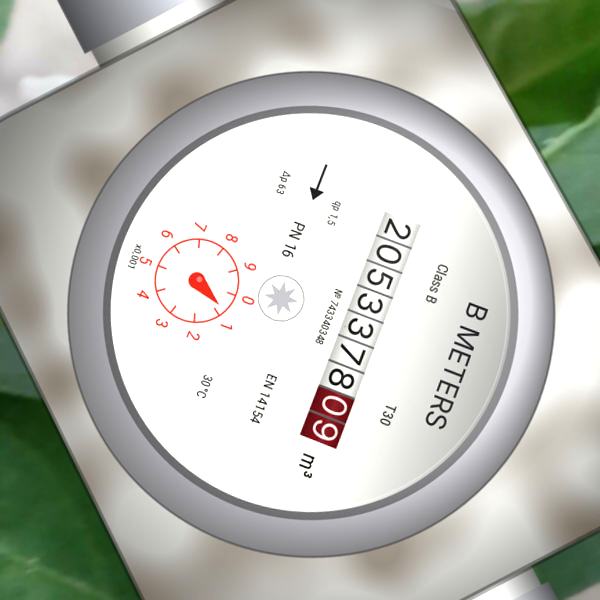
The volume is 2053378.090 m³
